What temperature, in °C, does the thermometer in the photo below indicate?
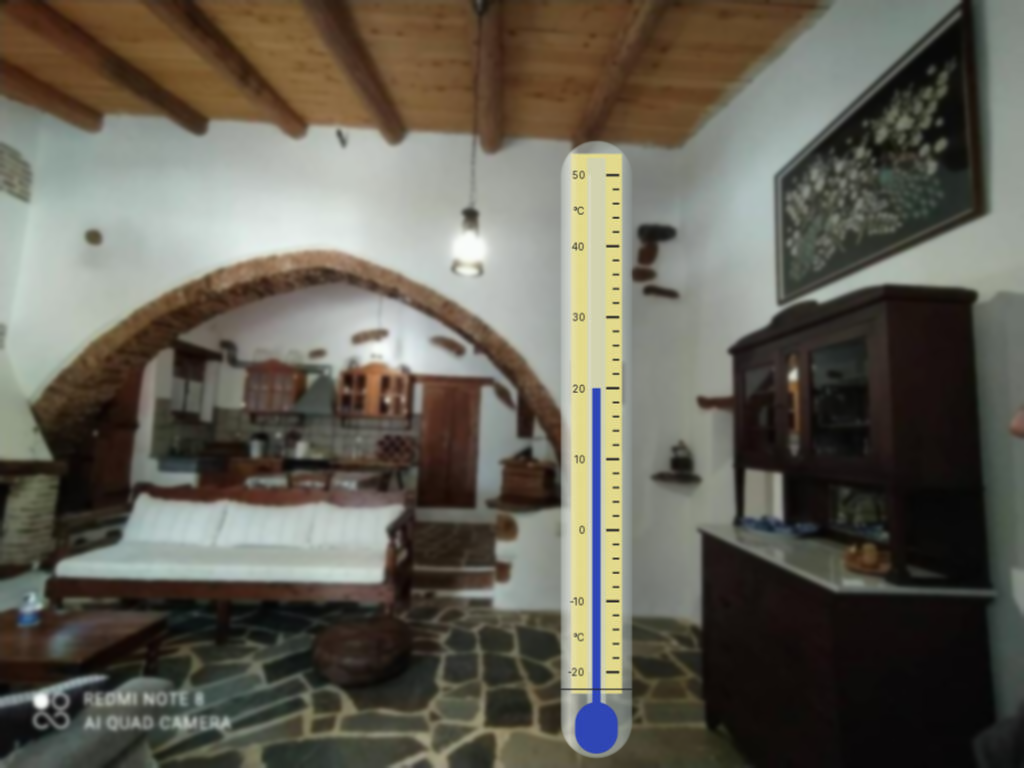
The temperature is 20 °C
